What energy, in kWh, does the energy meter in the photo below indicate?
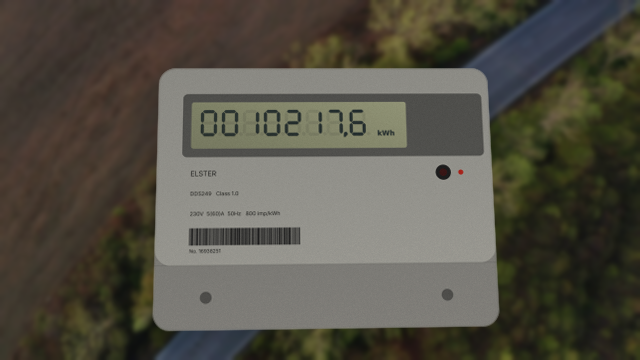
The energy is 10217.6 kWh
